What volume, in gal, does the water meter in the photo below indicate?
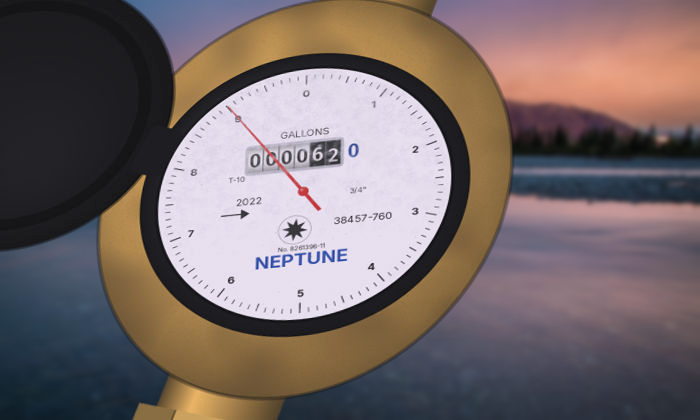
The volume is 619.0 gal
